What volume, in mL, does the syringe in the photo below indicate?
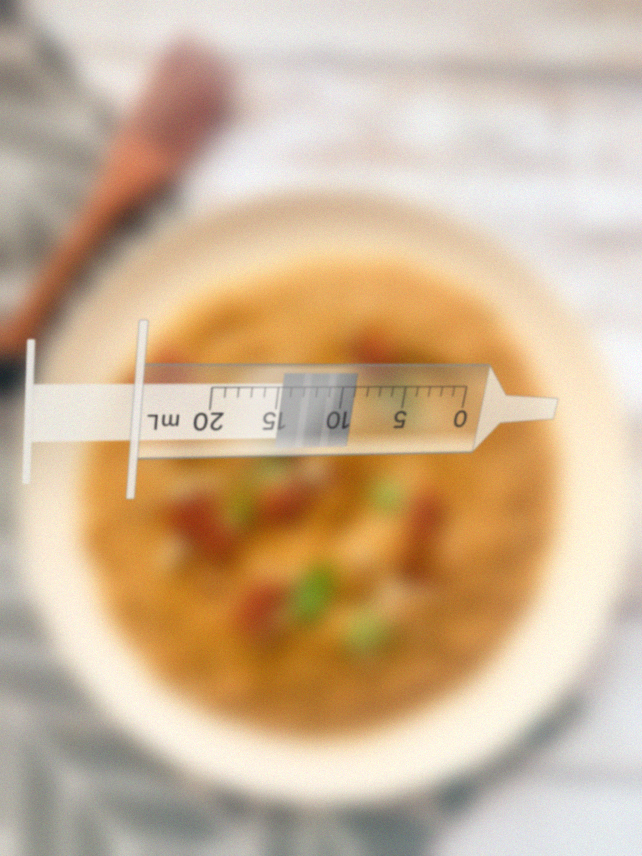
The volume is 9 mL
